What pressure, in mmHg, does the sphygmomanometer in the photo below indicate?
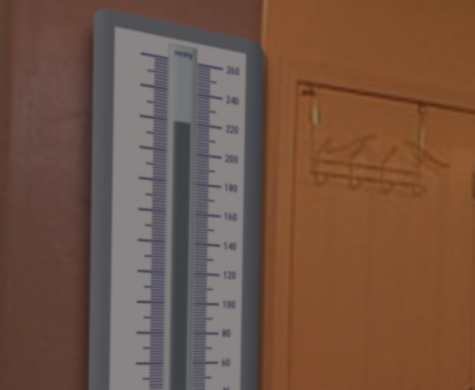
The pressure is 220 mmHg
